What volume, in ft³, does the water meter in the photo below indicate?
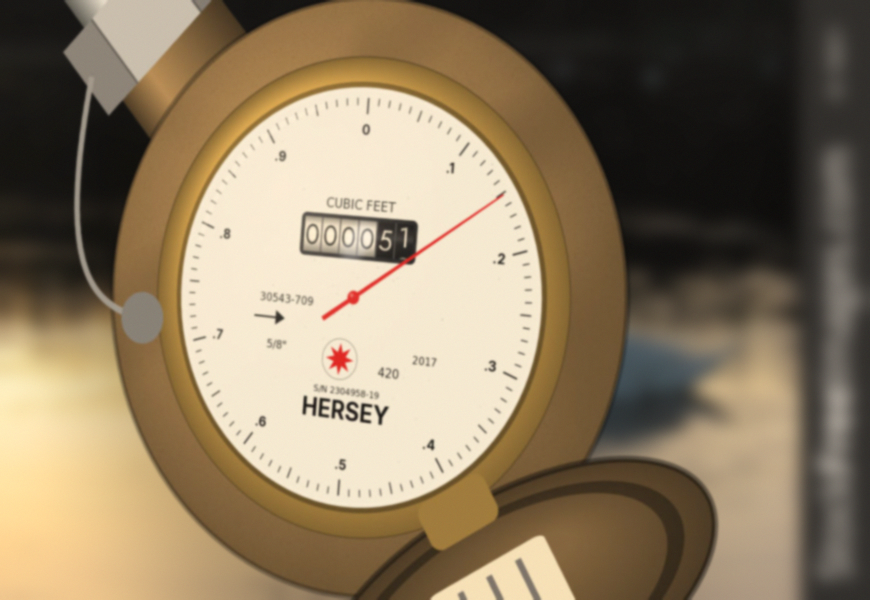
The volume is 51.15 ft³
